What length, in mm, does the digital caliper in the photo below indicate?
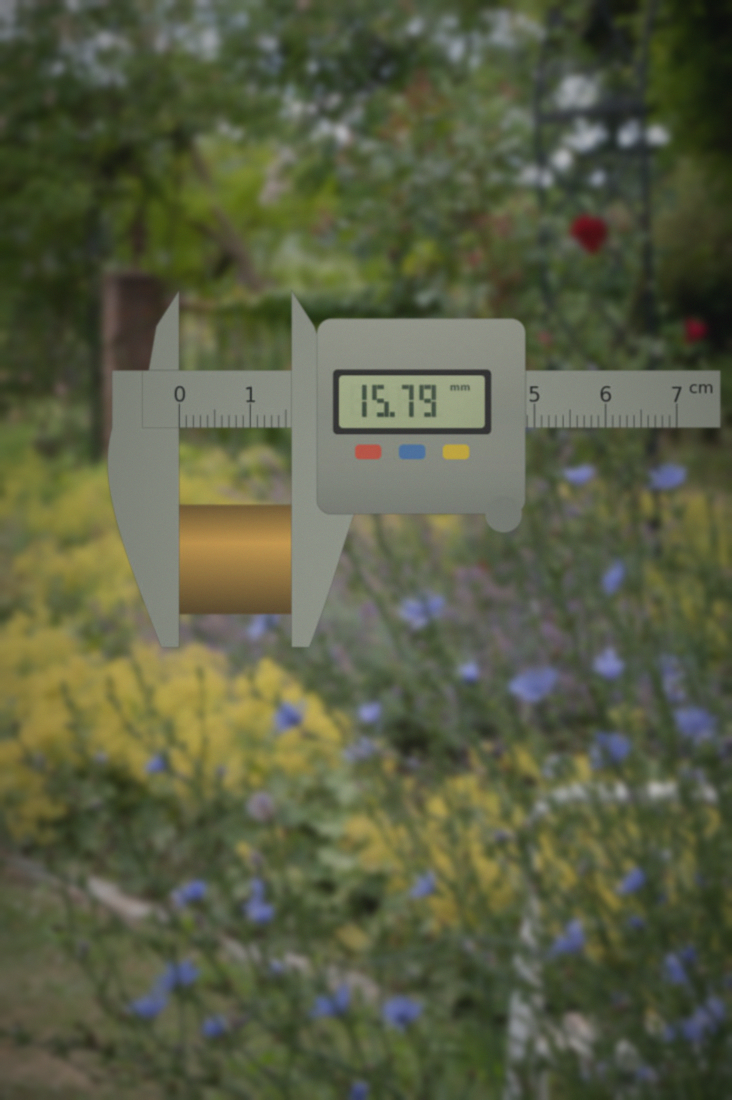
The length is 15.79 mm
